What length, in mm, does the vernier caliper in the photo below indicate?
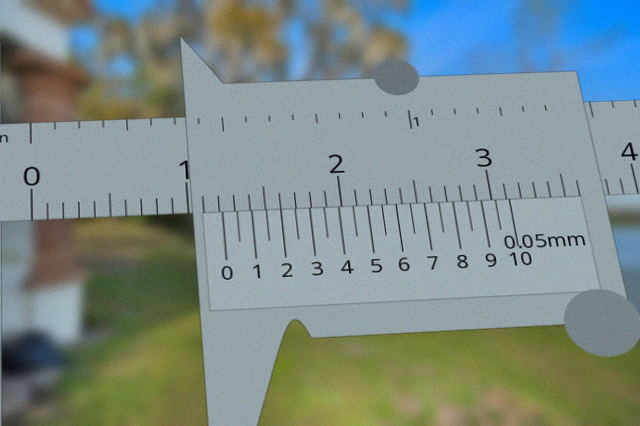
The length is 12.2 mm
